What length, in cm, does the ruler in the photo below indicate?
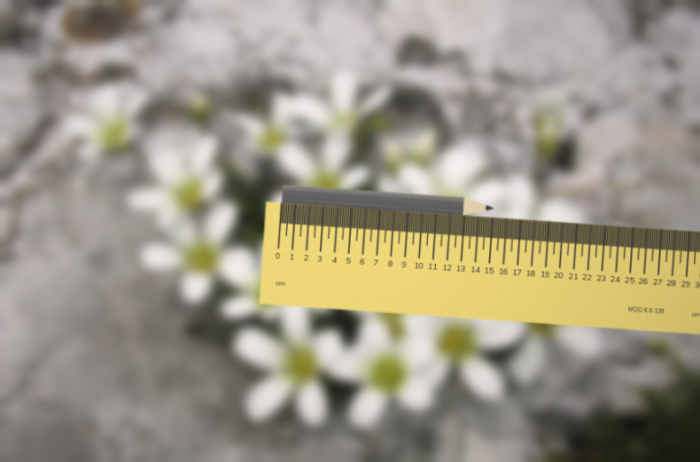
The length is 15 cm
